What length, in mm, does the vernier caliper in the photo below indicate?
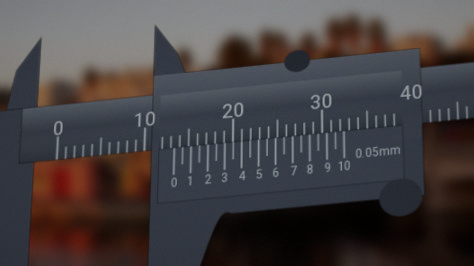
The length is 13.4 mm
